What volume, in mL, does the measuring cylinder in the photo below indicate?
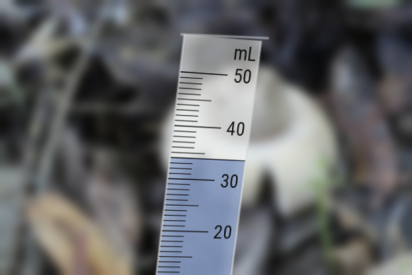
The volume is 34 mL
